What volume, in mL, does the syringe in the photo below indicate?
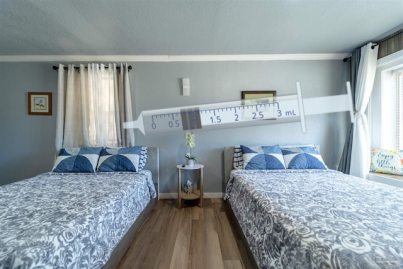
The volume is 0.7 mL
